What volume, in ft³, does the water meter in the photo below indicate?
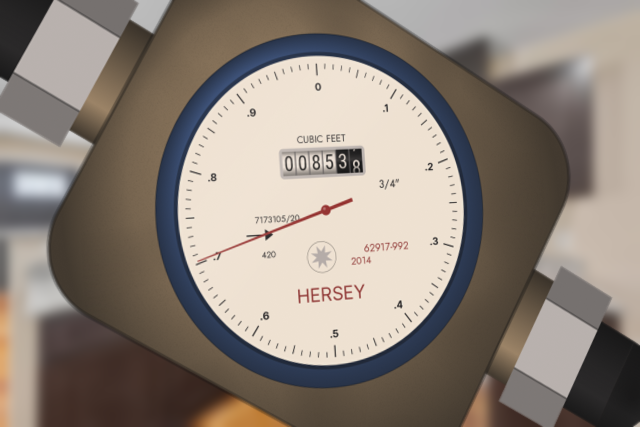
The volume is 8537.70 ft³
